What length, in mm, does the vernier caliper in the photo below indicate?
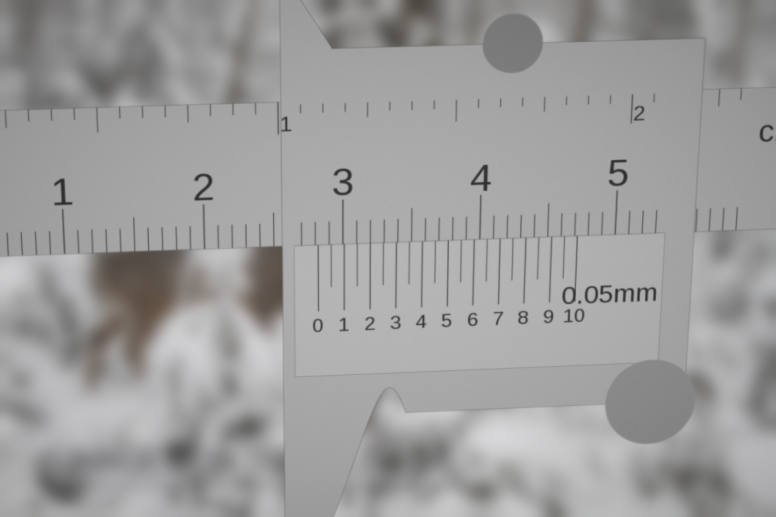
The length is 28.2 mm
